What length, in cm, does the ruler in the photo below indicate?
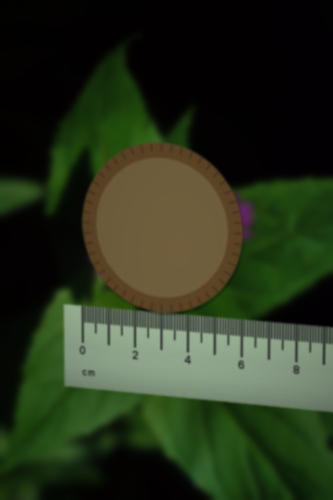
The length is 6 cm
